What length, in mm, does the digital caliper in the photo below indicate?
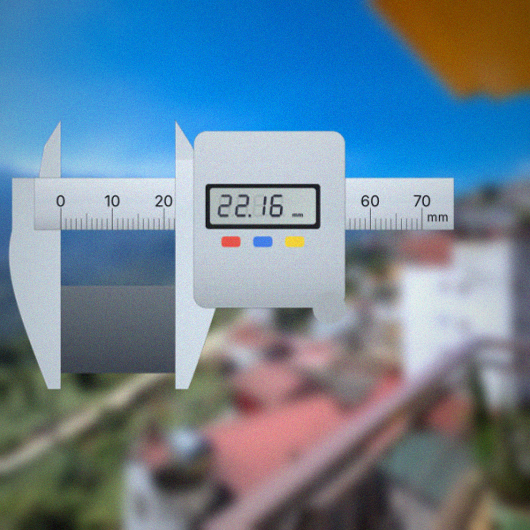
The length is 22.16 mm
